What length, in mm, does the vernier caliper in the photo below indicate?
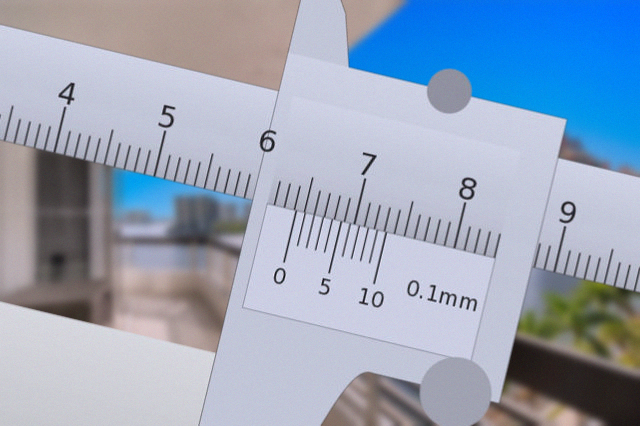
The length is 64.2 mm
